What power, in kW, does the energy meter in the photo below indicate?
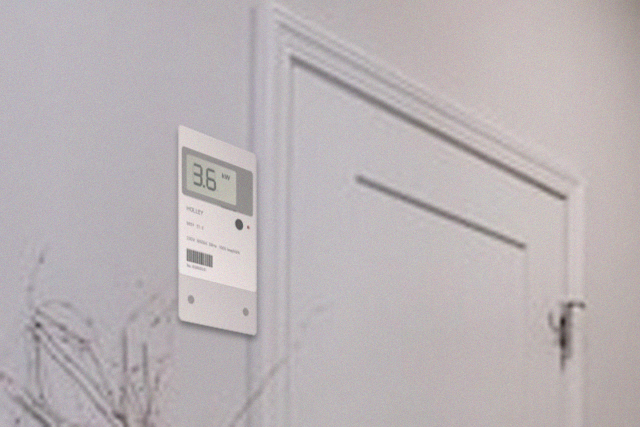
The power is 3.6 kW
